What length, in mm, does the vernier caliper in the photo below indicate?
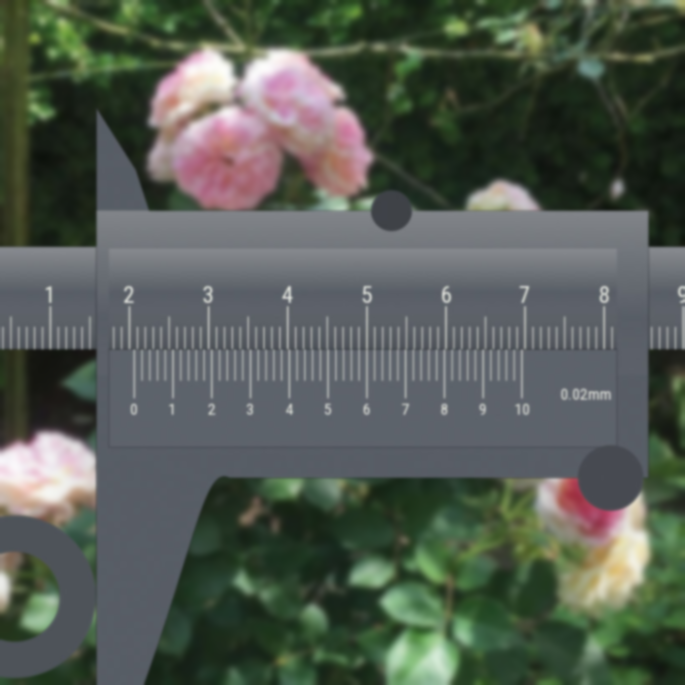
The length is 20.6 mm
